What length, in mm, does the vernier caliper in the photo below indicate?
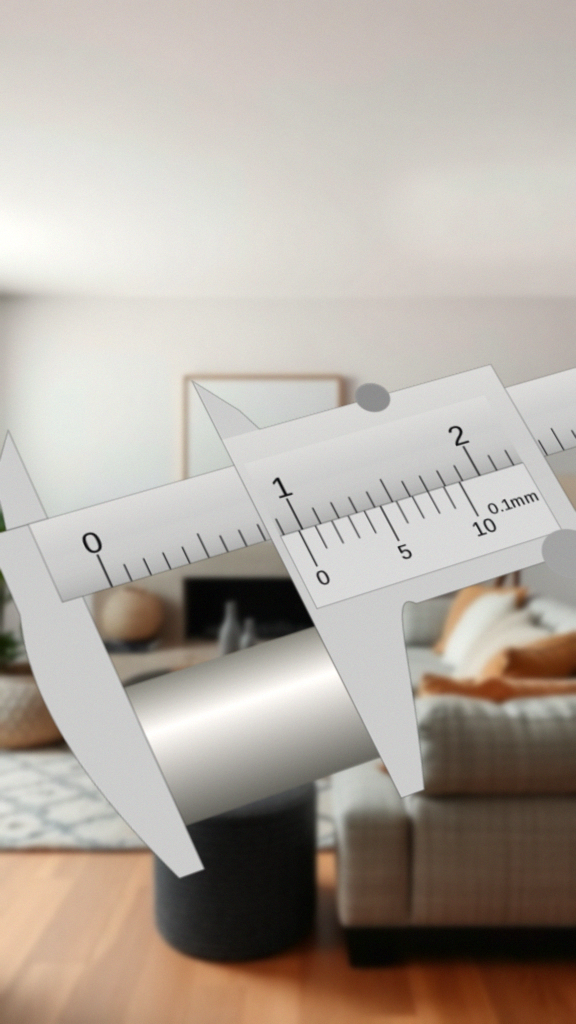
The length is 9.8 mm
